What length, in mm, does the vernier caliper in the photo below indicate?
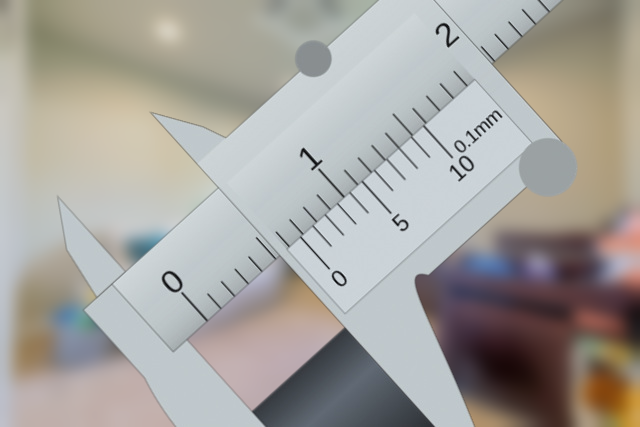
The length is 6.8 mm
